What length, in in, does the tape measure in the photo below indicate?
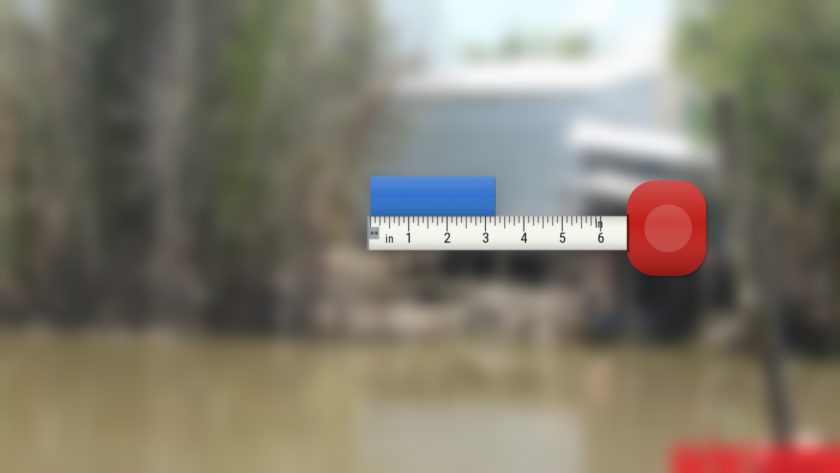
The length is 3.25 in
